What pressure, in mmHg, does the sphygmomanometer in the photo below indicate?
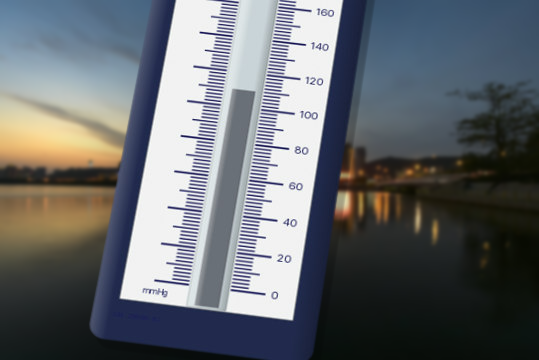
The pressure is 110 mmHg
